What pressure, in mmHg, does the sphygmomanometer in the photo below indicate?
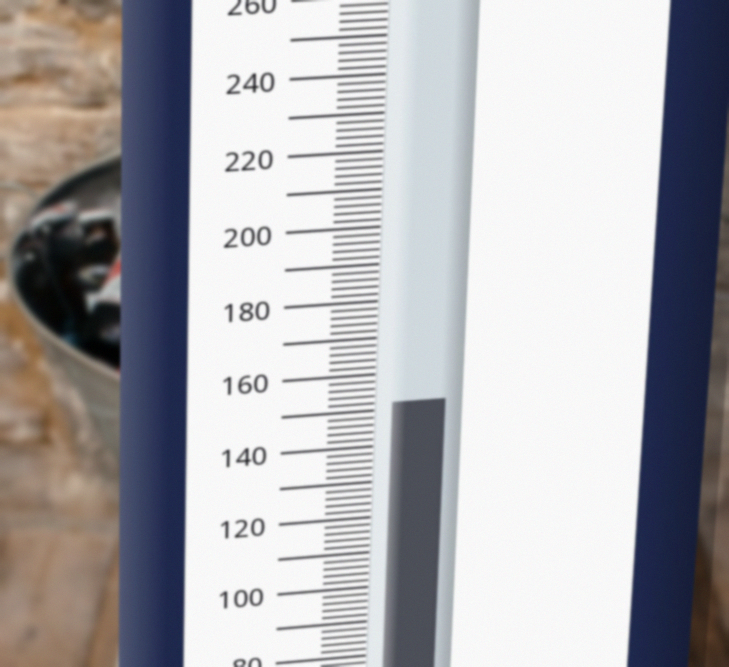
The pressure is 152 mmHg
